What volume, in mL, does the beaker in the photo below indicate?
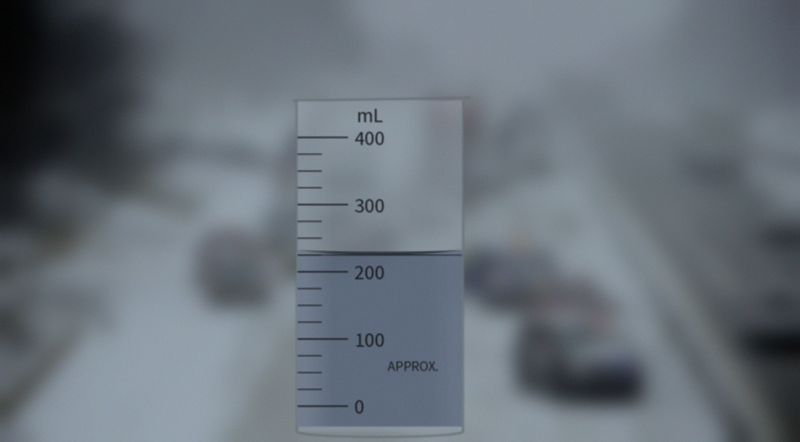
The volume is 225 mL
